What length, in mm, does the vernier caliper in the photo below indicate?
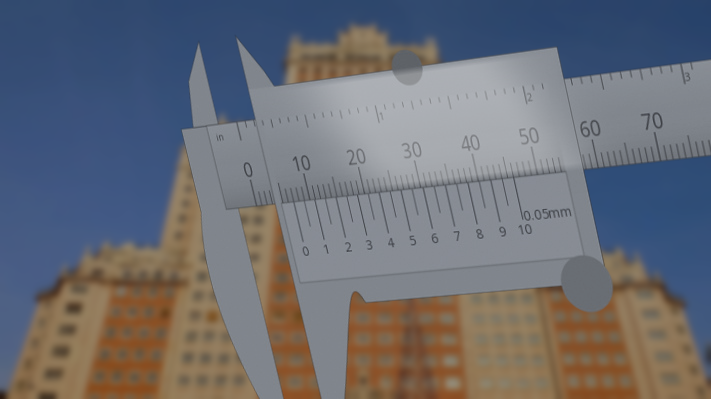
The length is 7.0 mm
